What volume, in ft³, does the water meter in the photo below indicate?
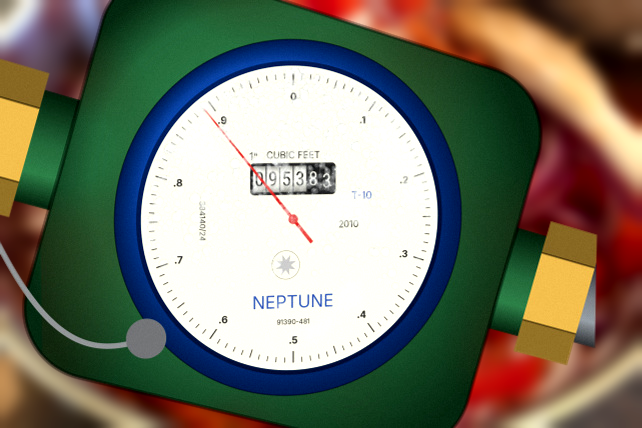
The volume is 95382.89 ft³
